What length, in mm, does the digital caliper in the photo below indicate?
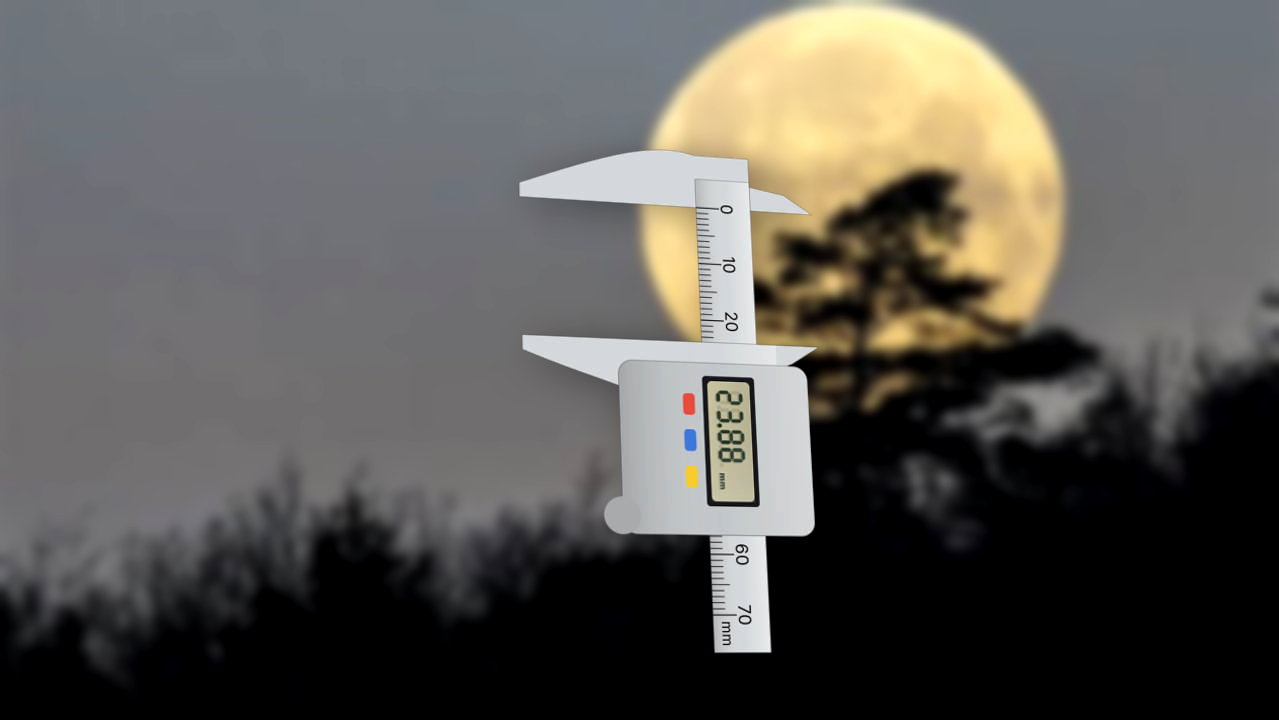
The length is 23.88 mm
